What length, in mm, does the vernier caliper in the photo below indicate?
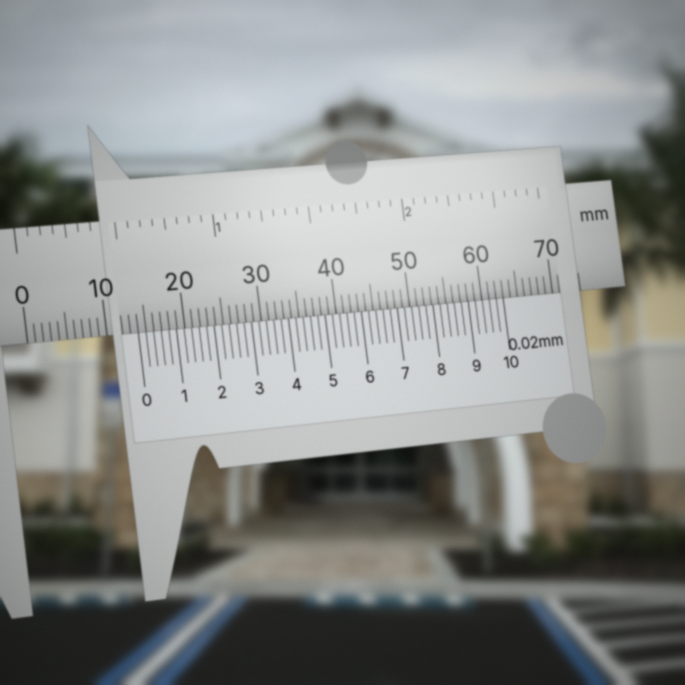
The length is 14.0 mm
